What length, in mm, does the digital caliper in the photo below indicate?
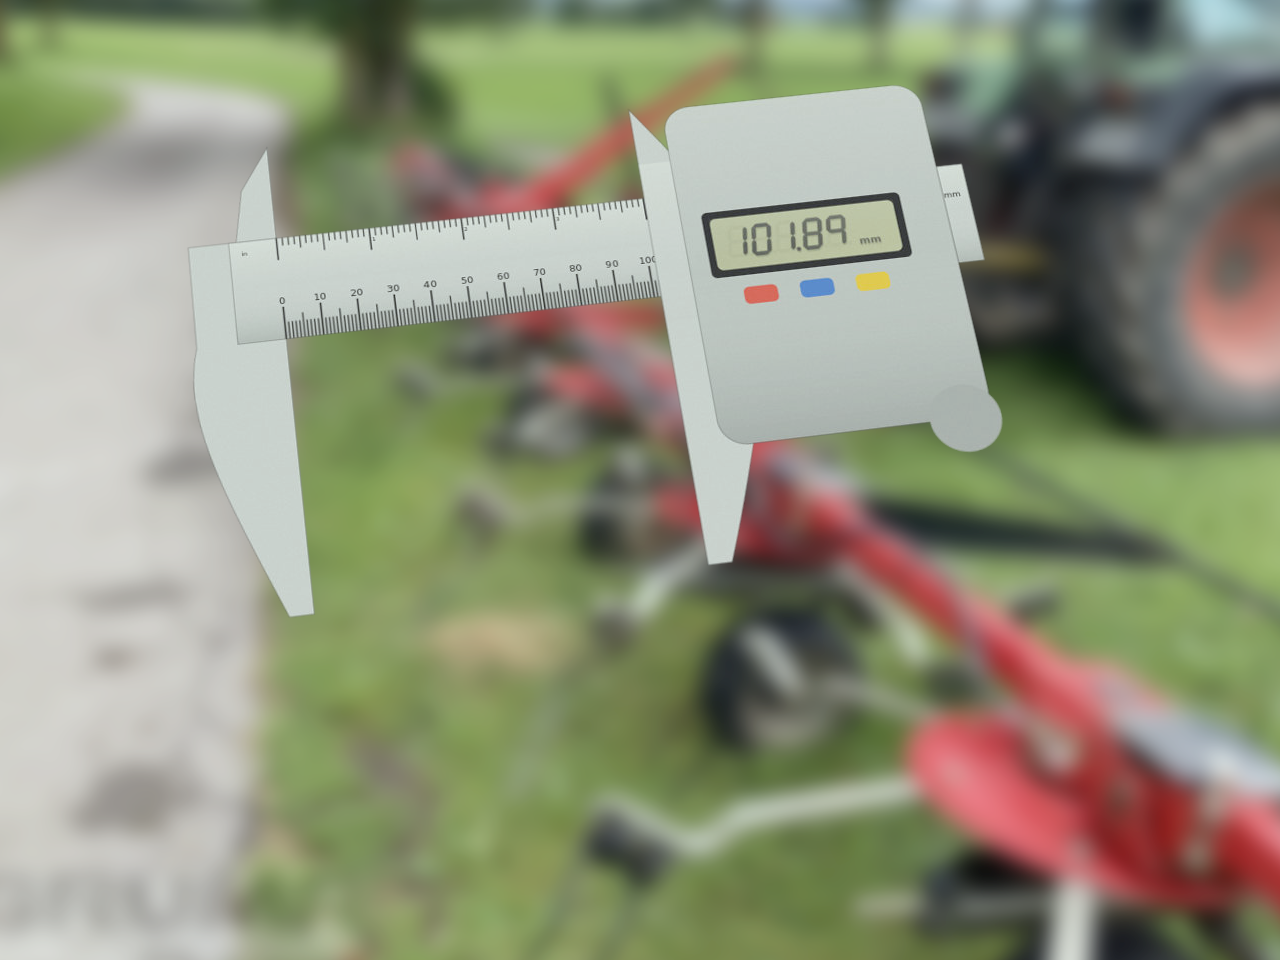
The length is 101.89 mm
